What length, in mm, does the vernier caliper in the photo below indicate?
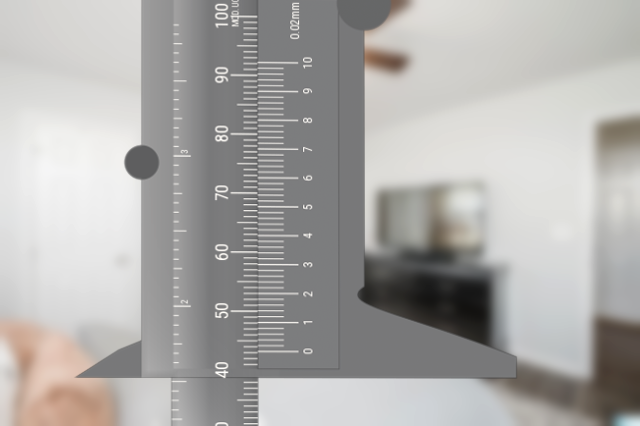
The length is 43.2 mm
